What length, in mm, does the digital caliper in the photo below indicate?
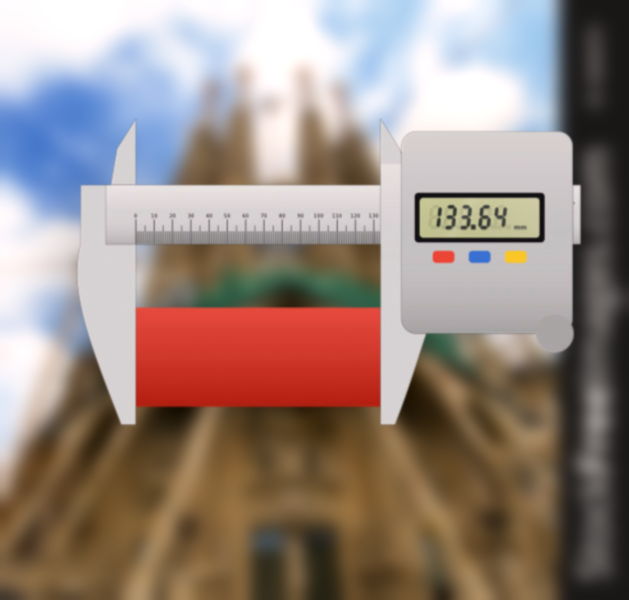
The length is 133.64 mm
